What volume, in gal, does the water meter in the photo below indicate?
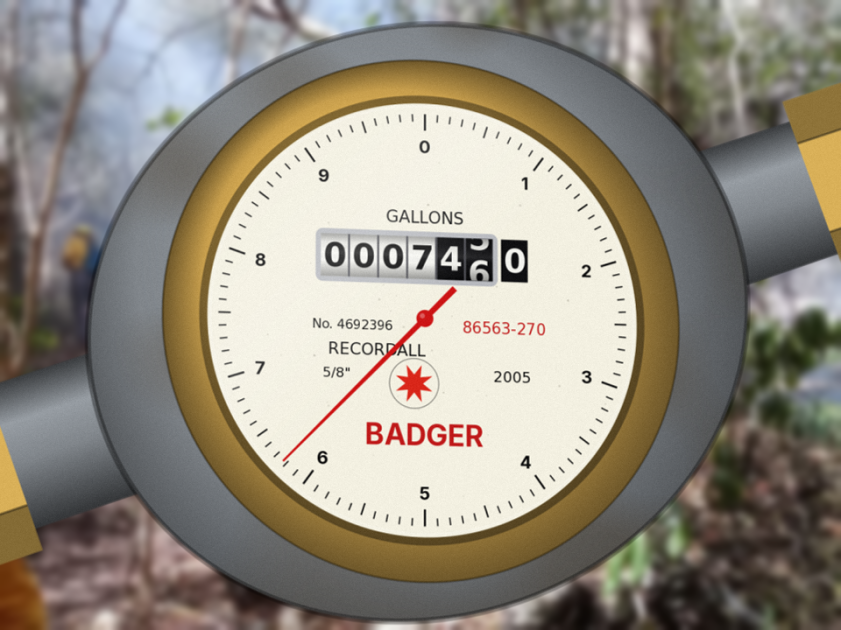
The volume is 7456.2 gal
